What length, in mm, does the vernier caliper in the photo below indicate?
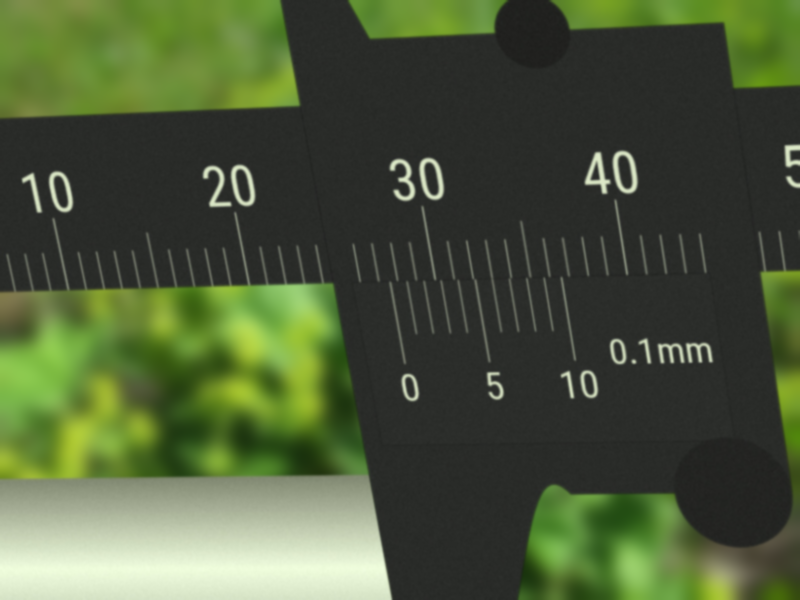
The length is 27.6 mm
